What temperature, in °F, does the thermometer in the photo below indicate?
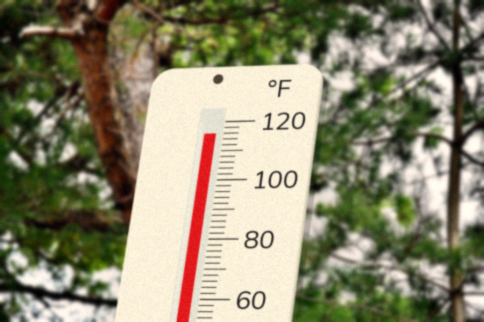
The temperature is 116 °F
